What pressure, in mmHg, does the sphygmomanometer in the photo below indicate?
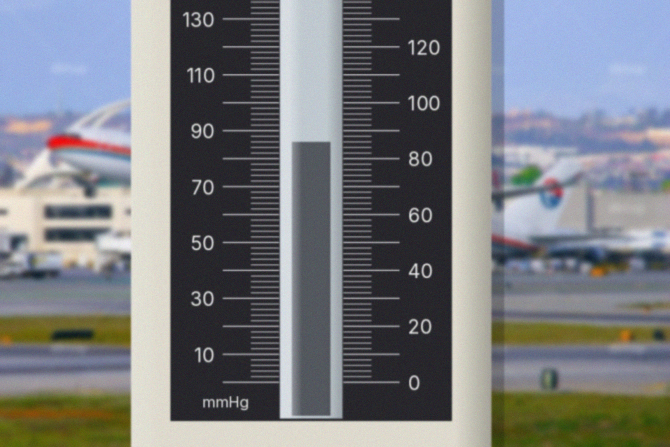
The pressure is 86 mmHg
